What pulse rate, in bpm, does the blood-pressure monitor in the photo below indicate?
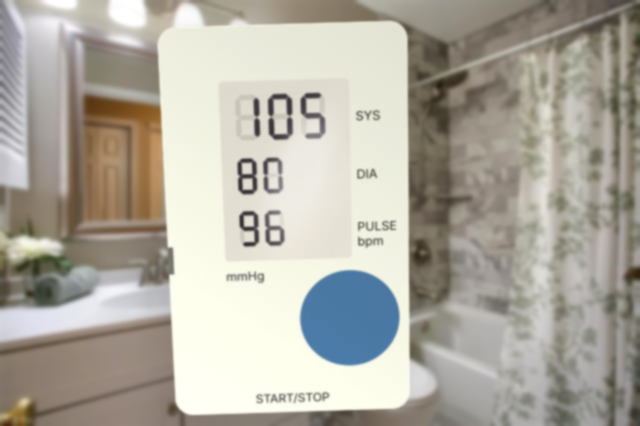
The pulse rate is 96 bpm
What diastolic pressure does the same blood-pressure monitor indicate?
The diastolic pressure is 80 mmHg
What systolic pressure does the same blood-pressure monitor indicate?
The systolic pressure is 105 mmHg
